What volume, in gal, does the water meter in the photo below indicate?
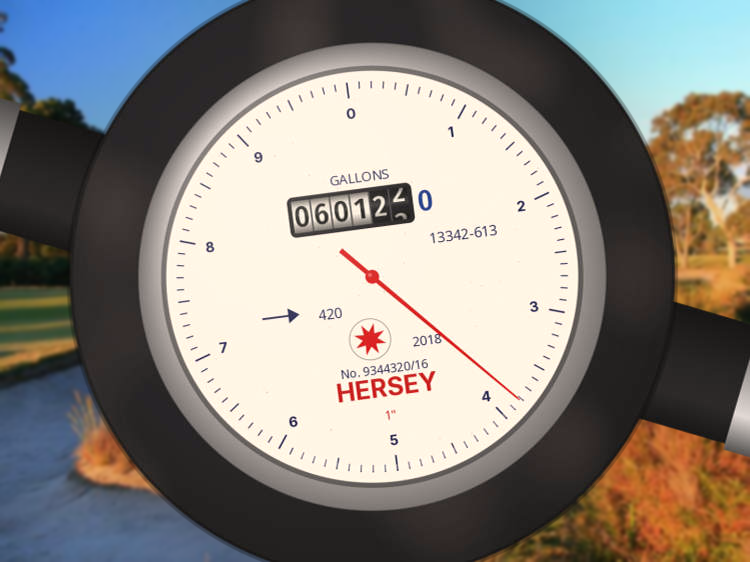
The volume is 601223.8 gal
